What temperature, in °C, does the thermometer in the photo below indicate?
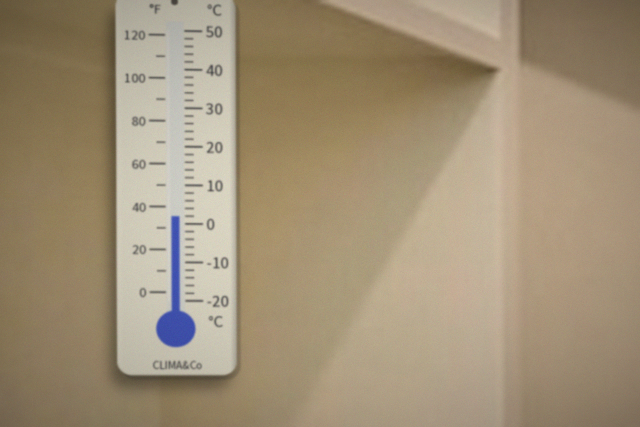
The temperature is 2 °C
